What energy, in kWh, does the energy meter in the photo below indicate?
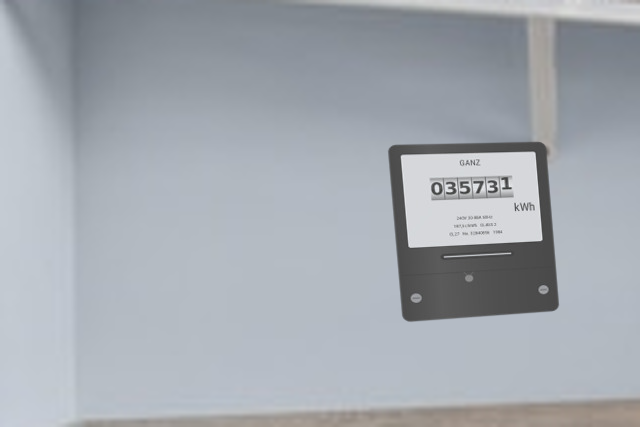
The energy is 35731 kWh
